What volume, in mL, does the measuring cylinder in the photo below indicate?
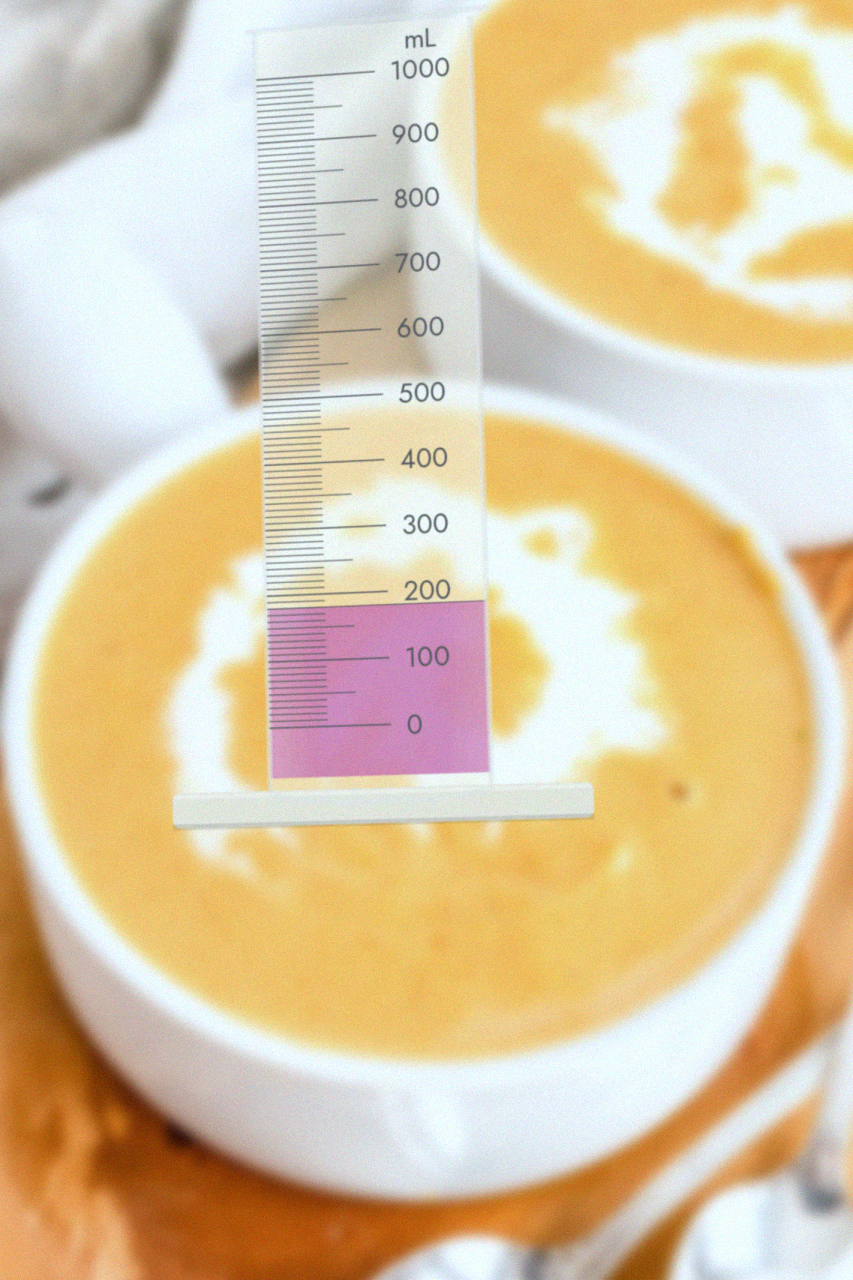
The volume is 180 mL
